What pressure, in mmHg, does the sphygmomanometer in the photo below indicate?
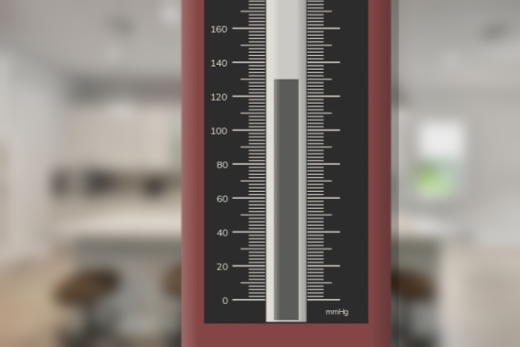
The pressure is 130 mmHg
